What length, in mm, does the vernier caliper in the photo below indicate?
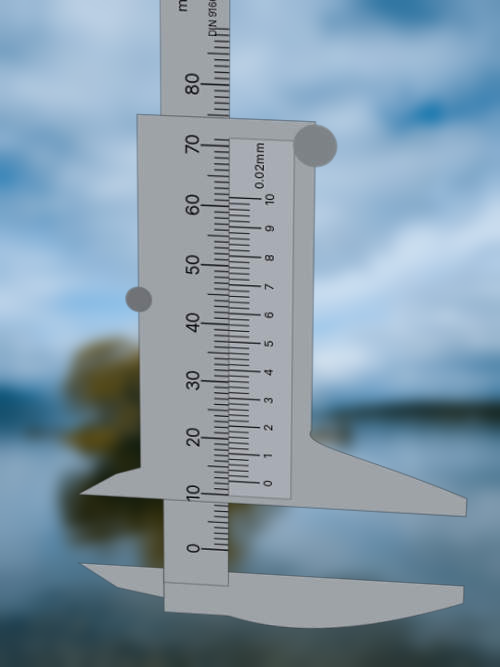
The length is 12.5 mm
